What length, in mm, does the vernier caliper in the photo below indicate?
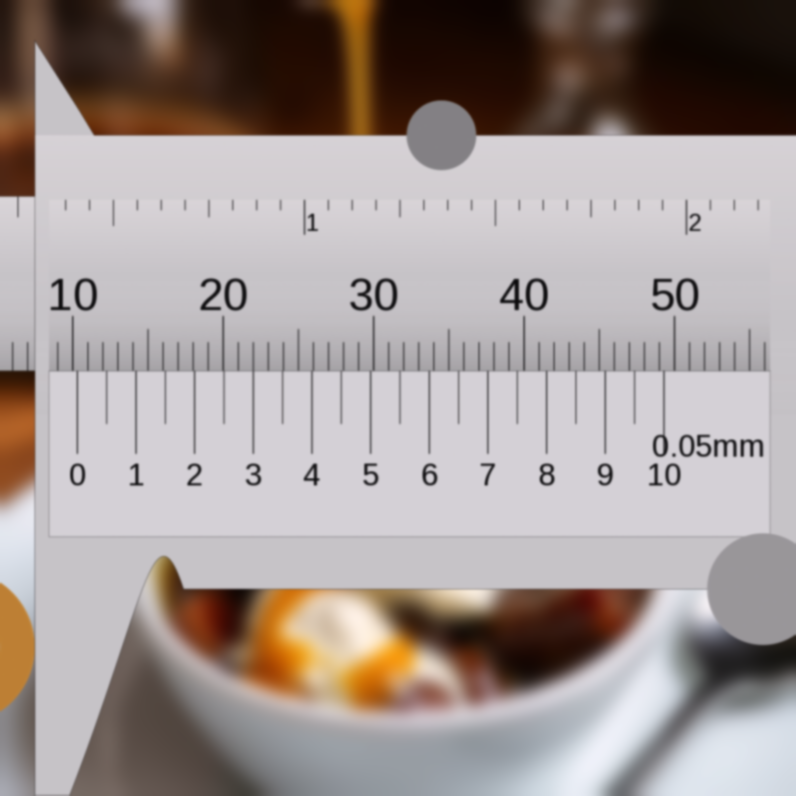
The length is 10.3 mm
